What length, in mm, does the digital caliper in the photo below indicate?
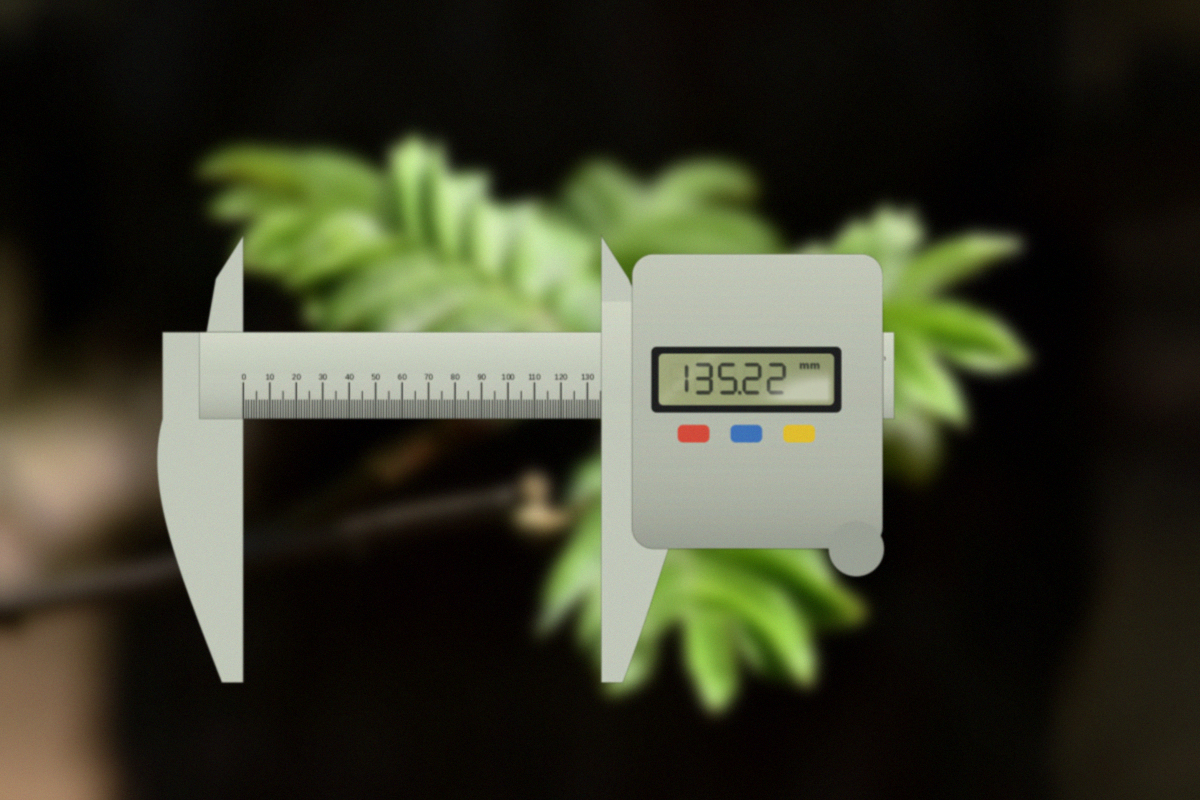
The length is 135.22 mm
